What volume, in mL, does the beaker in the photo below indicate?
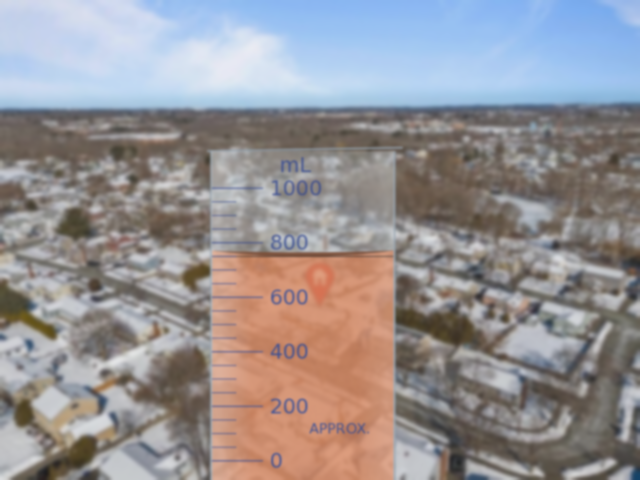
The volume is 750 mL
